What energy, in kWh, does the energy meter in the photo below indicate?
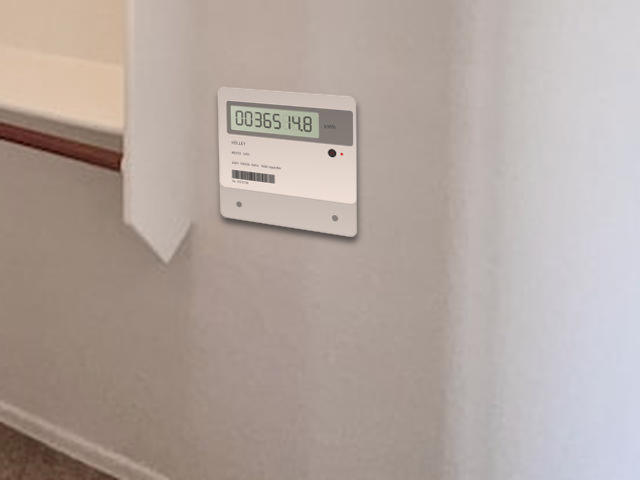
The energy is 36514.8 kWh
